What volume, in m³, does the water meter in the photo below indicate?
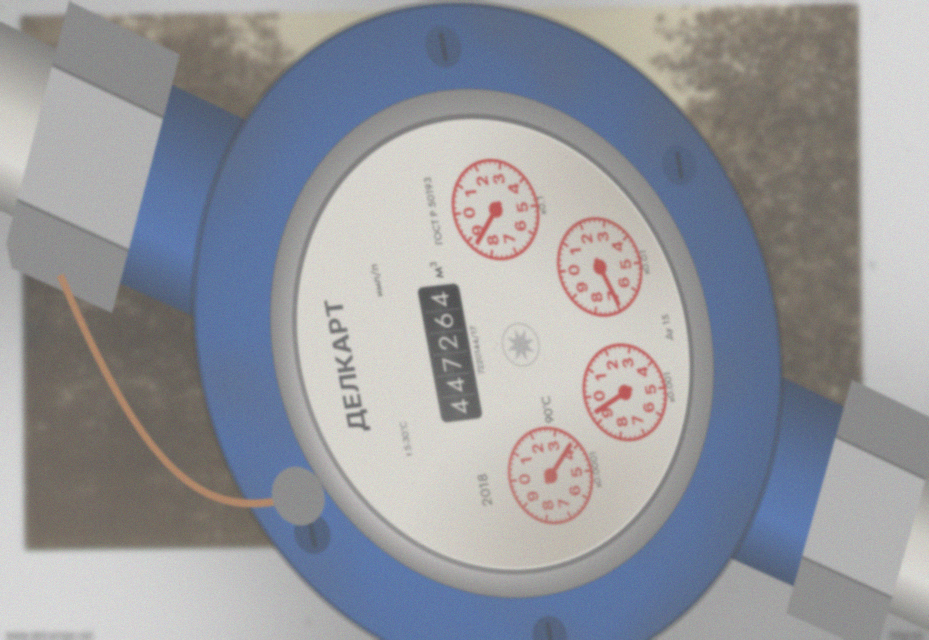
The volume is 447264.8693 m³
